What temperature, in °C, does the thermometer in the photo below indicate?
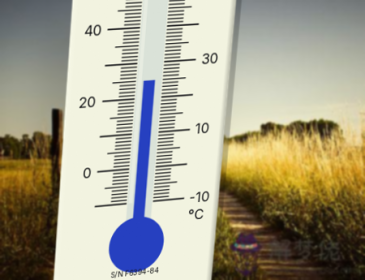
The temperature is 25 °C
